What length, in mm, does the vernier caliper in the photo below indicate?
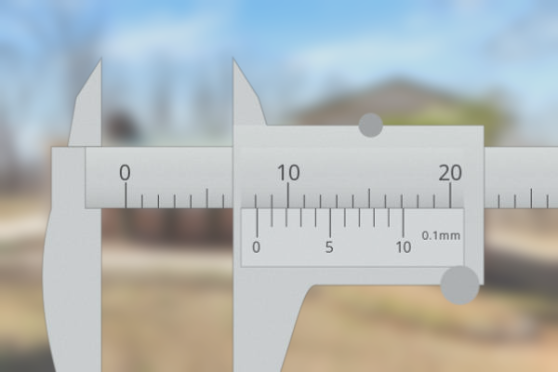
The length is 8.1 mm
